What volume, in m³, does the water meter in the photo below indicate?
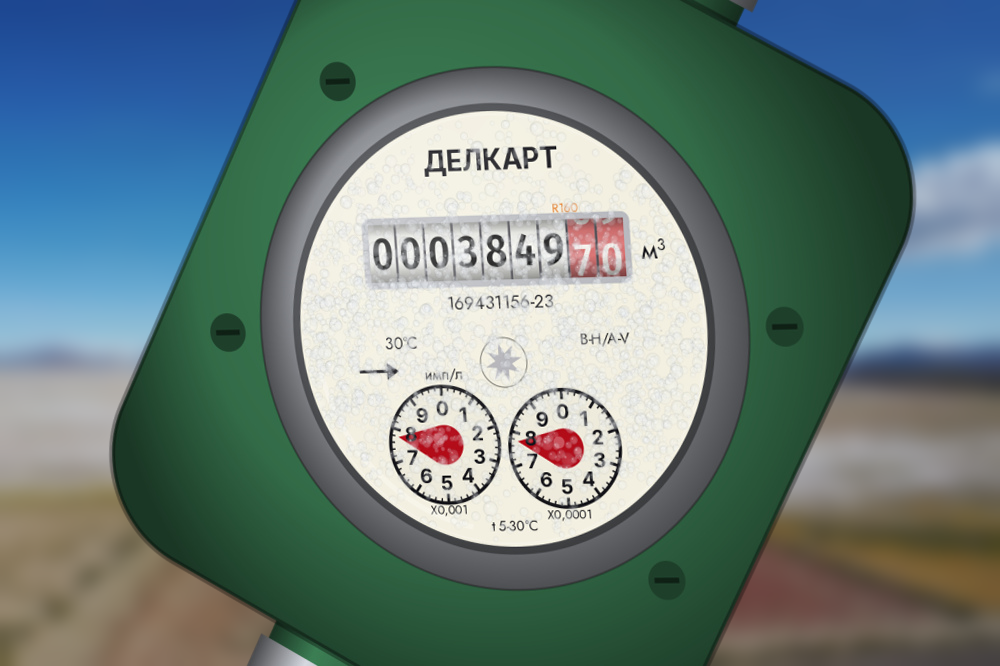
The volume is 3849.6977 m³
